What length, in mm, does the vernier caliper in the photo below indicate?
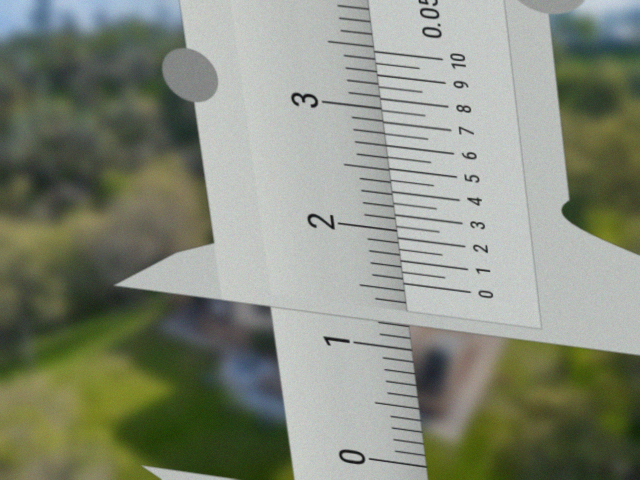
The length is 15.6 mm
